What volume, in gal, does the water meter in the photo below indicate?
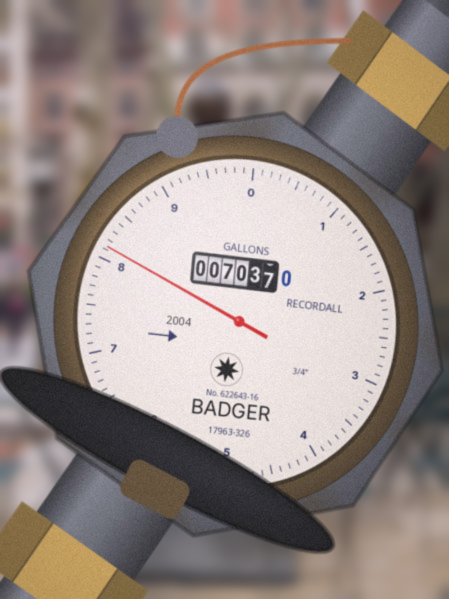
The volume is 70368.1 gal
